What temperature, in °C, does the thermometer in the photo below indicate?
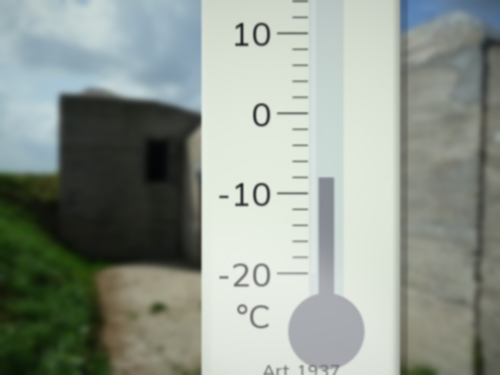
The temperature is -8 °C
